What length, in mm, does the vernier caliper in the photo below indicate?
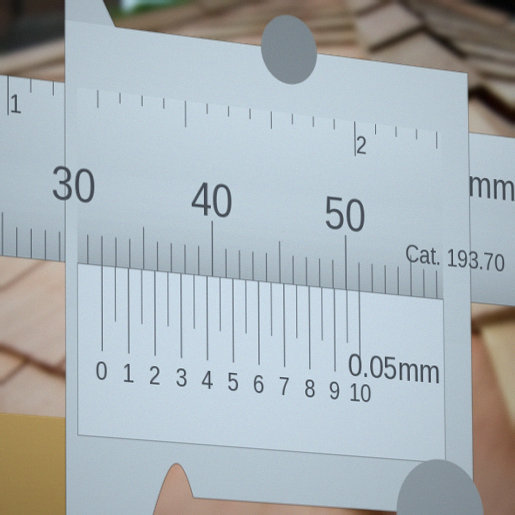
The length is 32.0 mm
